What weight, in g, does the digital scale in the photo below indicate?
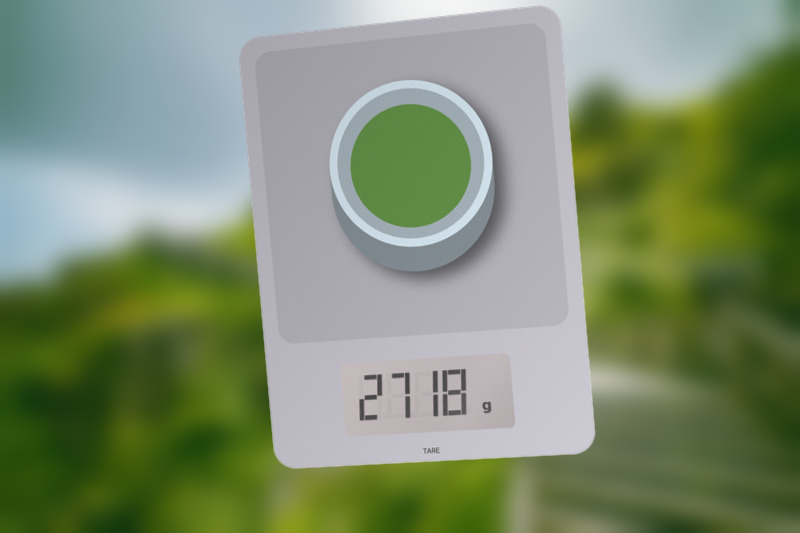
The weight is 2718 g
